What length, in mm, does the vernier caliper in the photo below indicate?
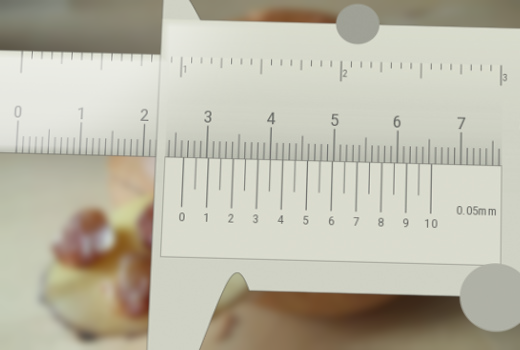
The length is 26.4 mm
